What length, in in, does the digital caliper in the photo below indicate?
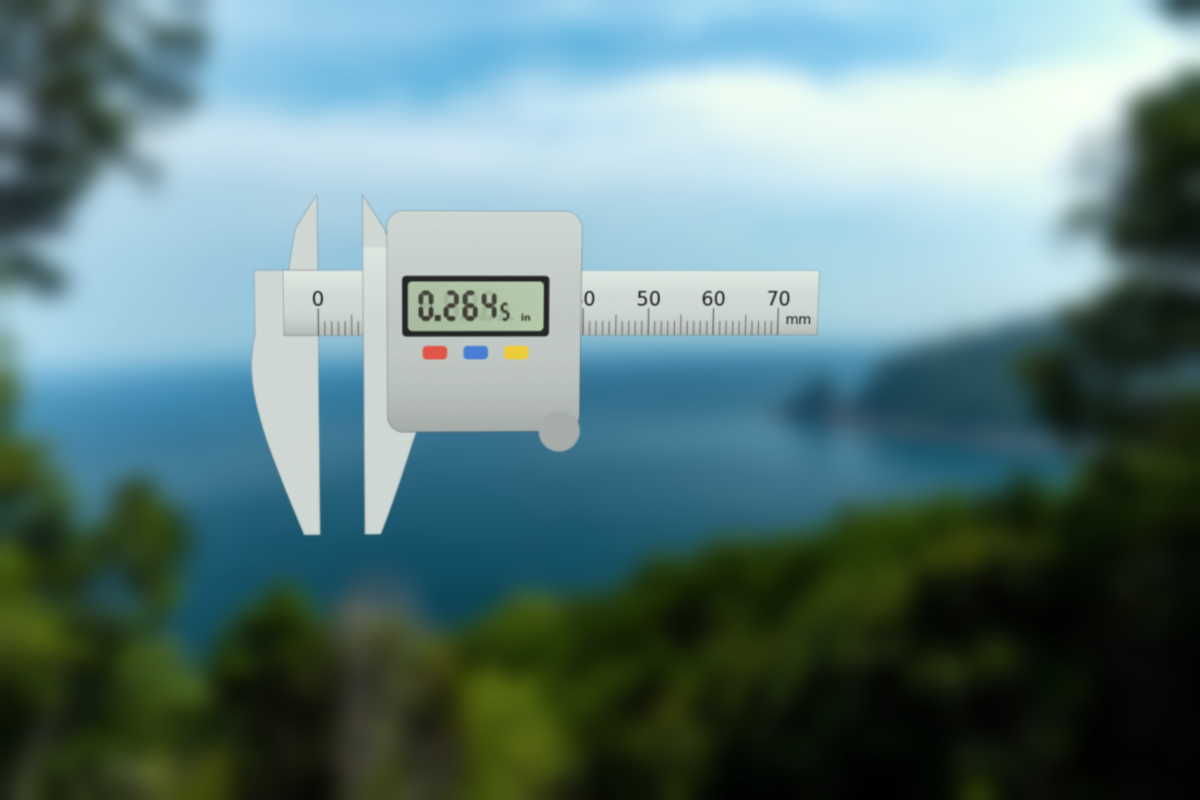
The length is 0.2645 in
